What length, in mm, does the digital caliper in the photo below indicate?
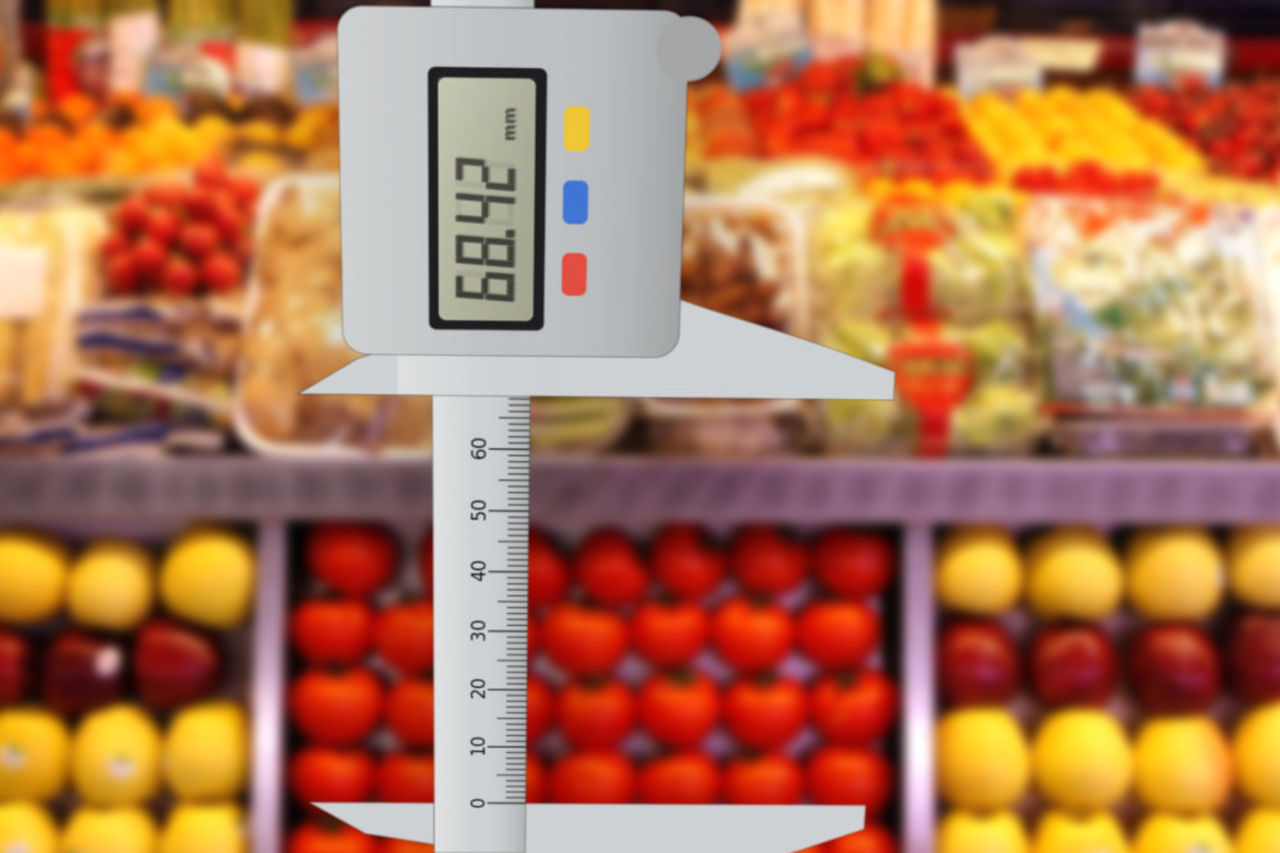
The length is 68.42 mm
